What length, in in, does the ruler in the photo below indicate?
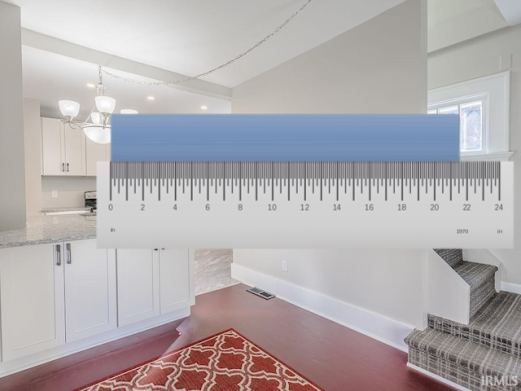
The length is 21.5 in
